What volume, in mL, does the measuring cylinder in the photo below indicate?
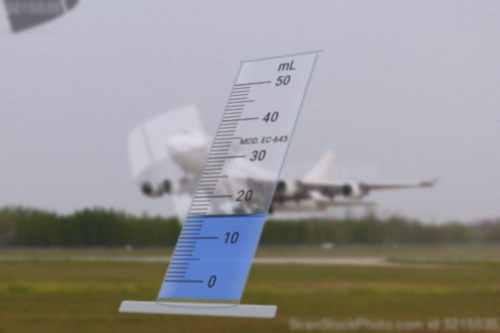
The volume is 15 mL
